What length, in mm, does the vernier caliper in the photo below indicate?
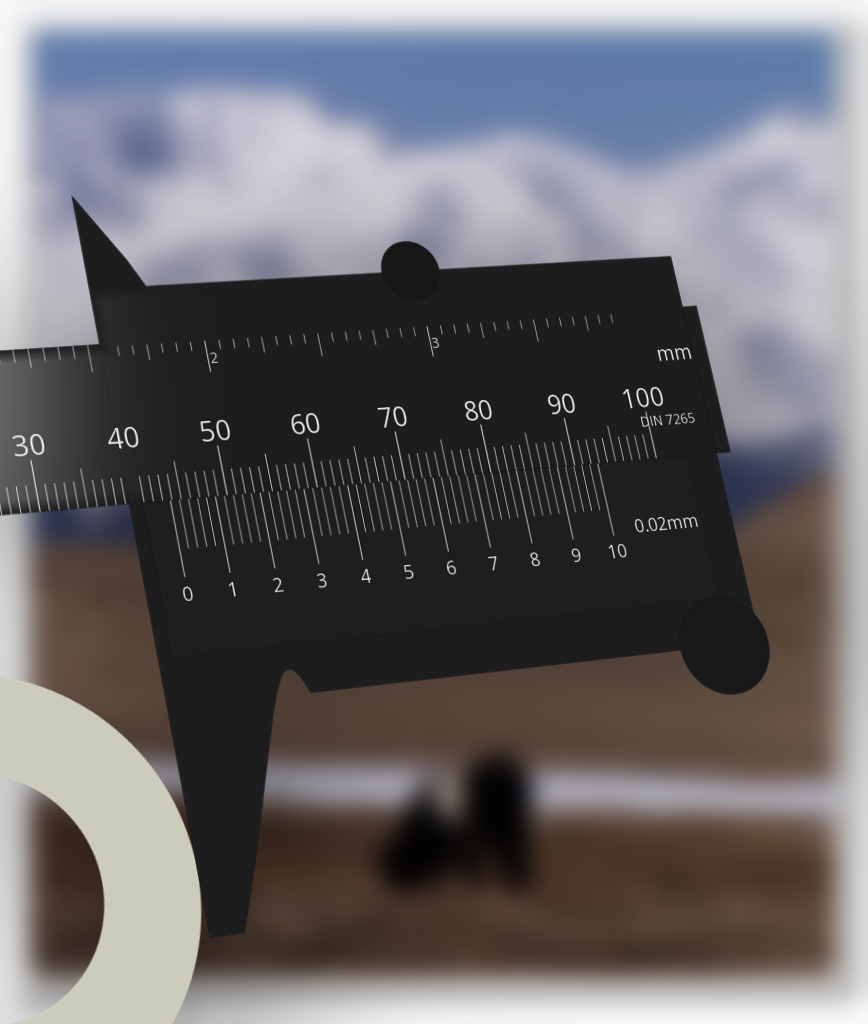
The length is 43.8 mm
